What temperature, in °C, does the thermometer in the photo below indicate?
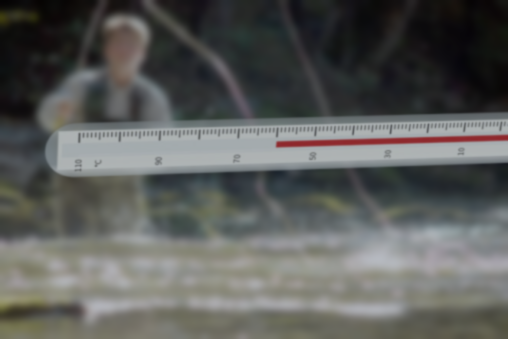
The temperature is 60 °C
